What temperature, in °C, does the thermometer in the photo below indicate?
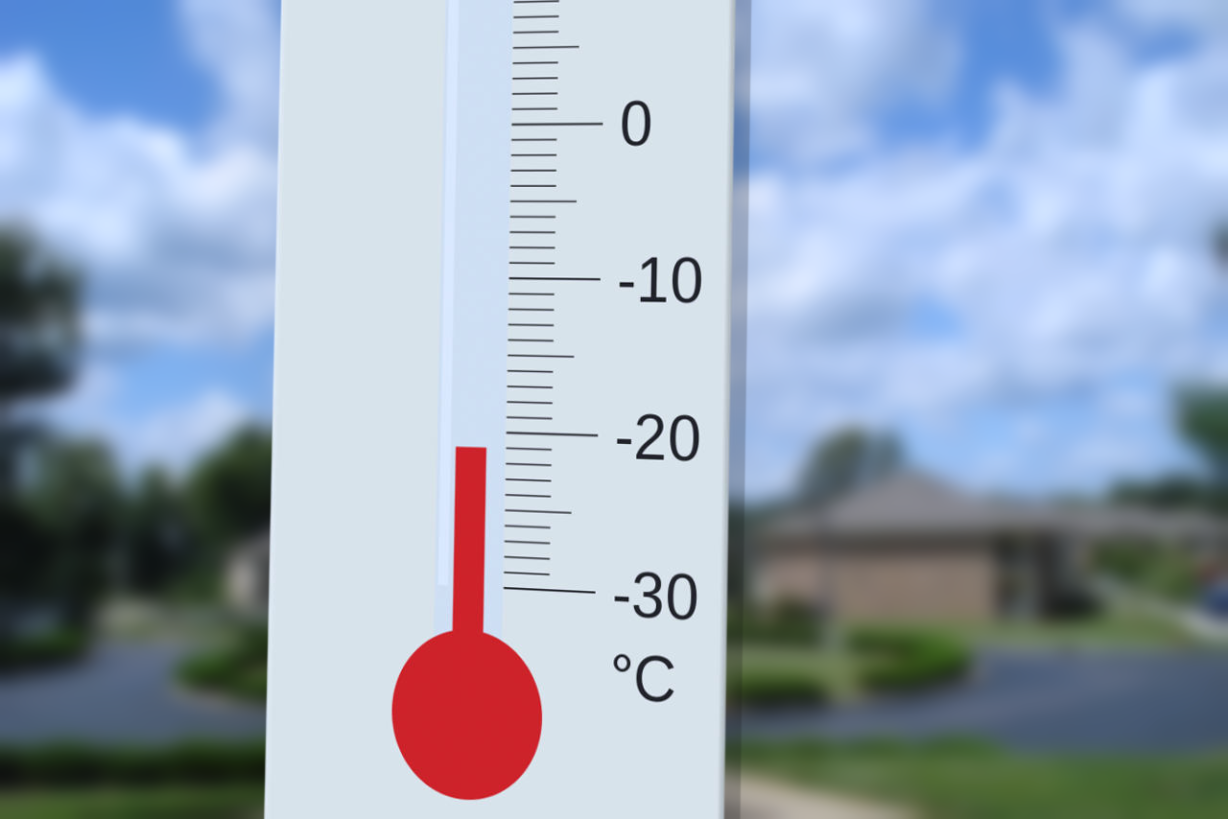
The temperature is -21 °C
